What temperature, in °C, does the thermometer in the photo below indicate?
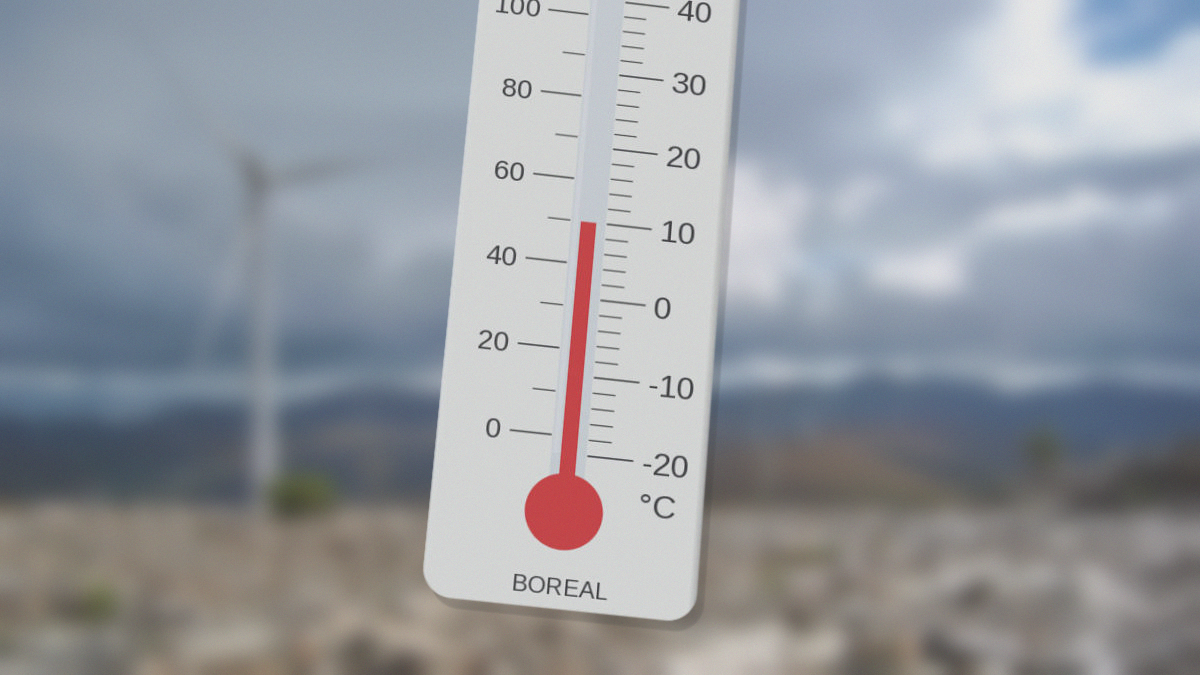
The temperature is 10 °C
